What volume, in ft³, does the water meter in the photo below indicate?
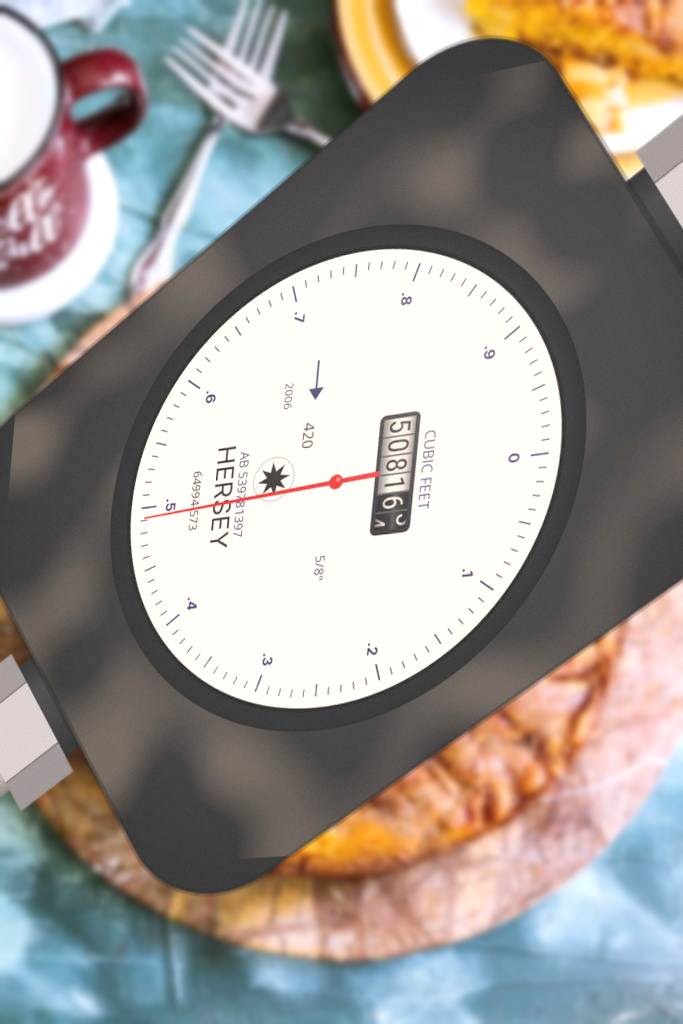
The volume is 508163.49 ft³
